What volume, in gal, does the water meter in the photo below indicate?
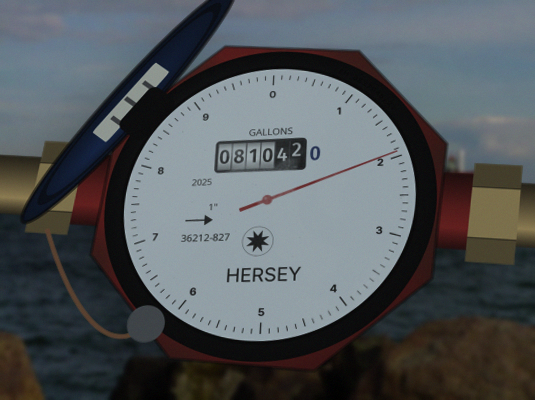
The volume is 810421.9 gal
